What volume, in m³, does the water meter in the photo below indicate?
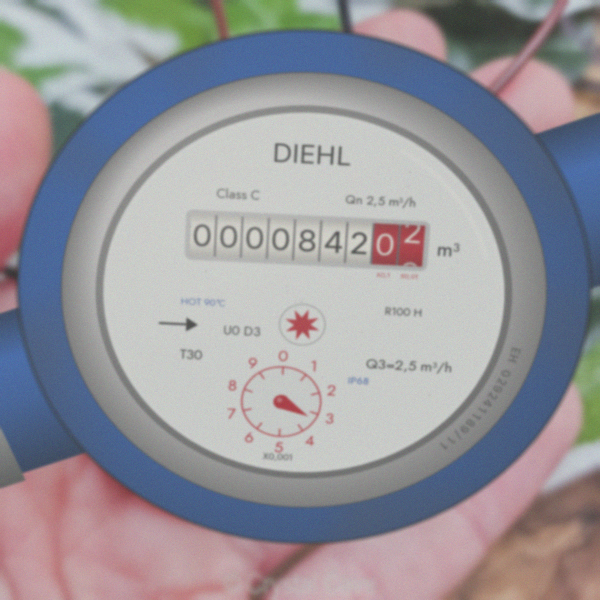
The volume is 842.023 m³
